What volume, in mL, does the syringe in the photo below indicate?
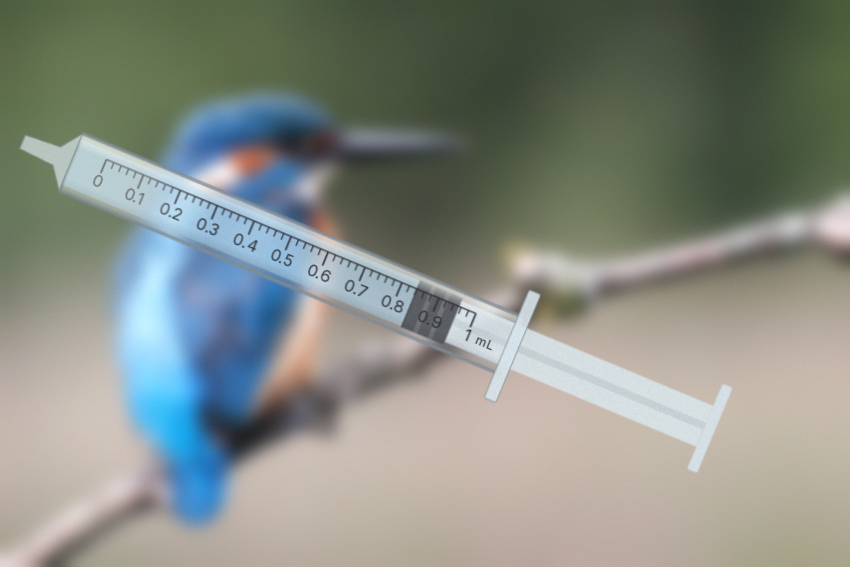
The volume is 0.84 mL
